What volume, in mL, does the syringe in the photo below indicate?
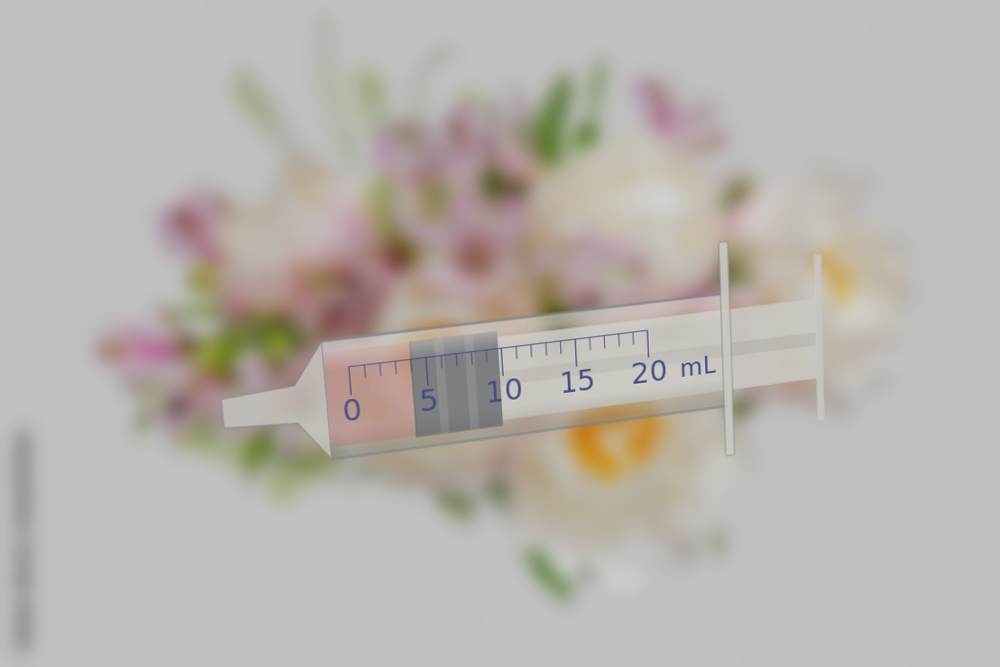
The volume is 4 mL
